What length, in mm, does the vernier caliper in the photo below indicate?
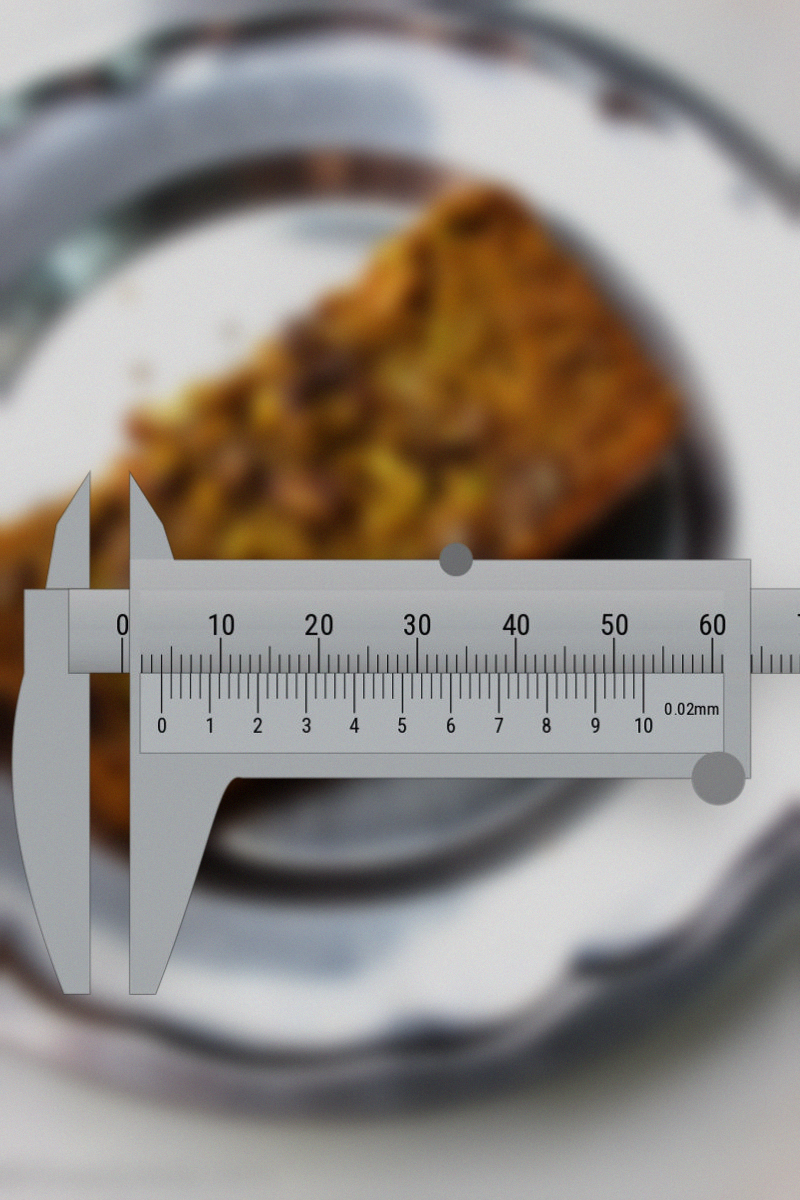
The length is 4.0 mm
